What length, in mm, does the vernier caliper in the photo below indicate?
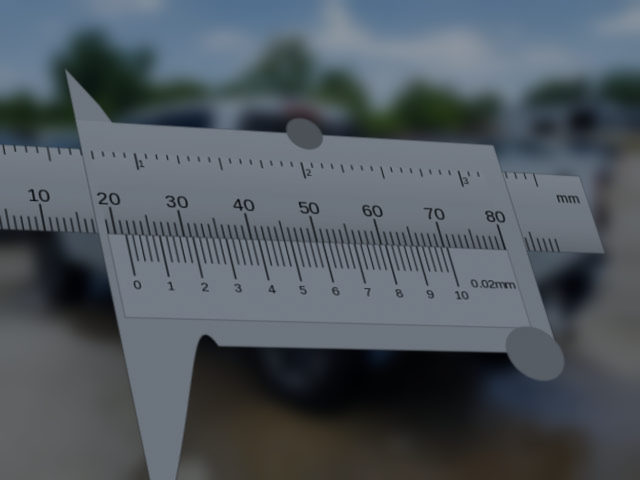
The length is 21.5 mm
